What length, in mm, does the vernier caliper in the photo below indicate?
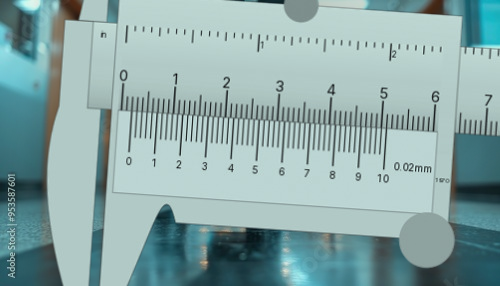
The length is 2.0 mm
